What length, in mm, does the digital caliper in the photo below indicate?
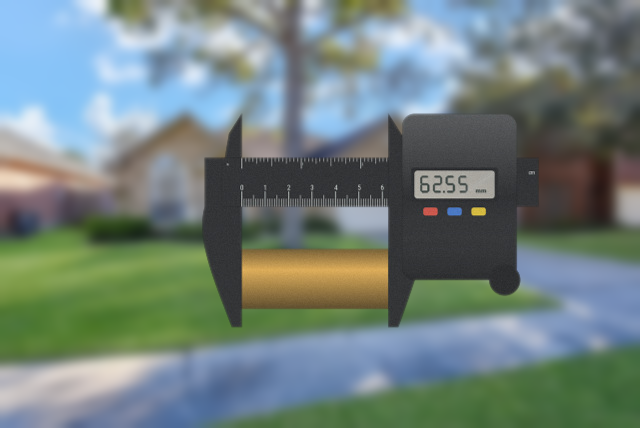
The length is 62.55 mm
